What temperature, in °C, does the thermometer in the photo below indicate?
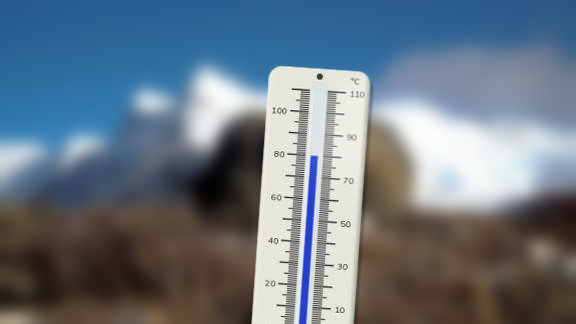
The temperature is 80 °C
